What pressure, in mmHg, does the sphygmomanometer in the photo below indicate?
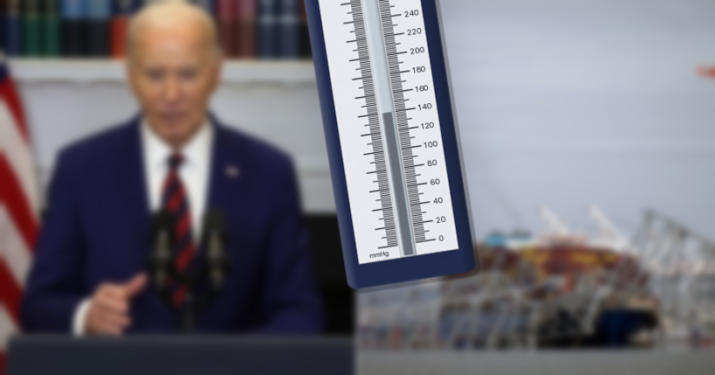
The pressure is 140 mmHg
